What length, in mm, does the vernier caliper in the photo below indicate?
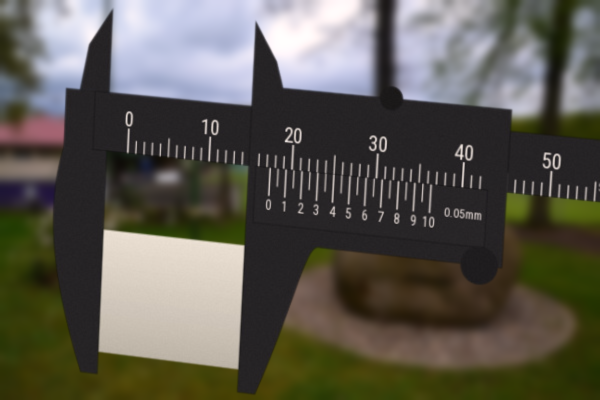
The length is 17.4 mm
